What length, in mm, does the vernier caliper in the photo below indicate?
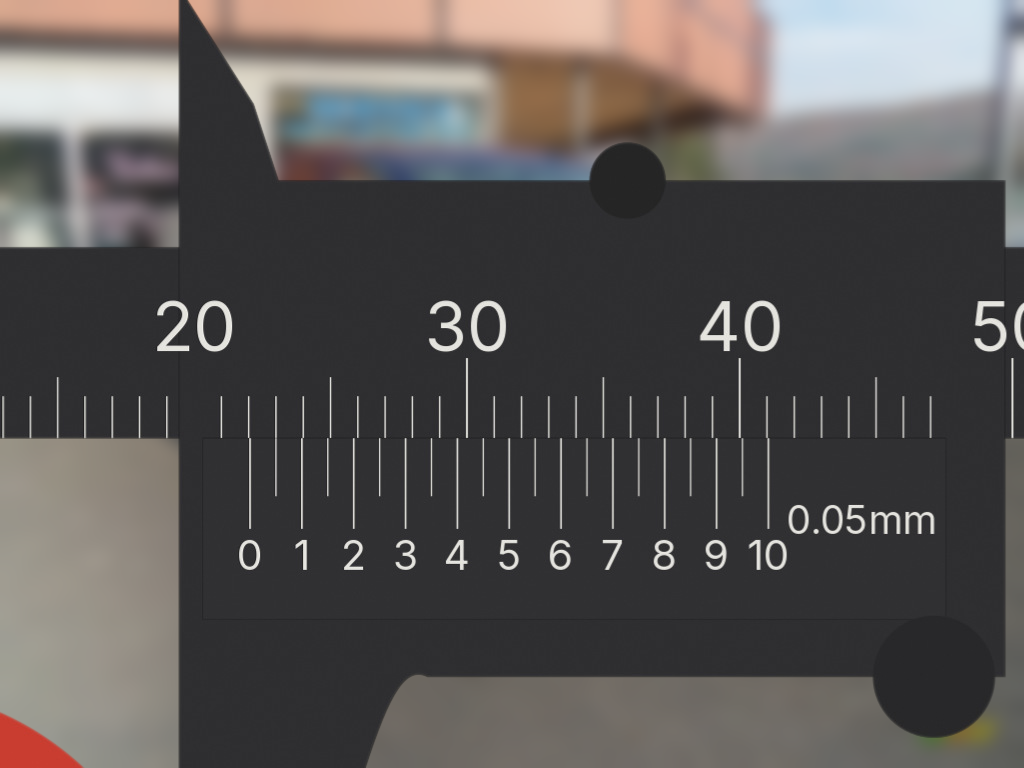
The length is 22.05 mm
